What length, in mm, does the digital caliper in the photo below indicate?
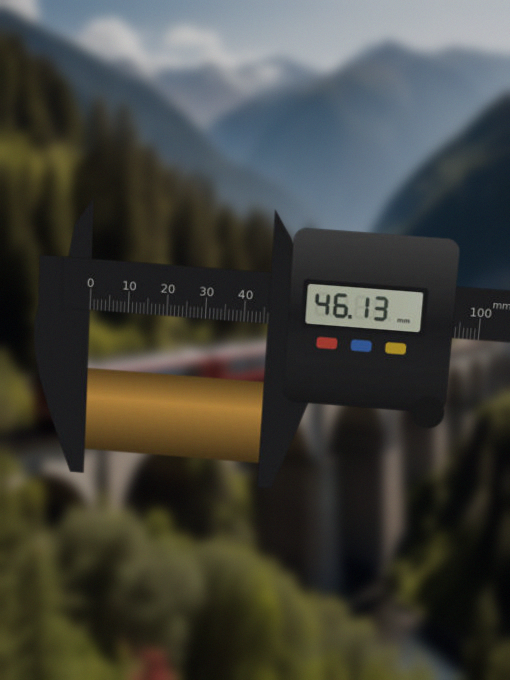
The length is 46.13 mm
